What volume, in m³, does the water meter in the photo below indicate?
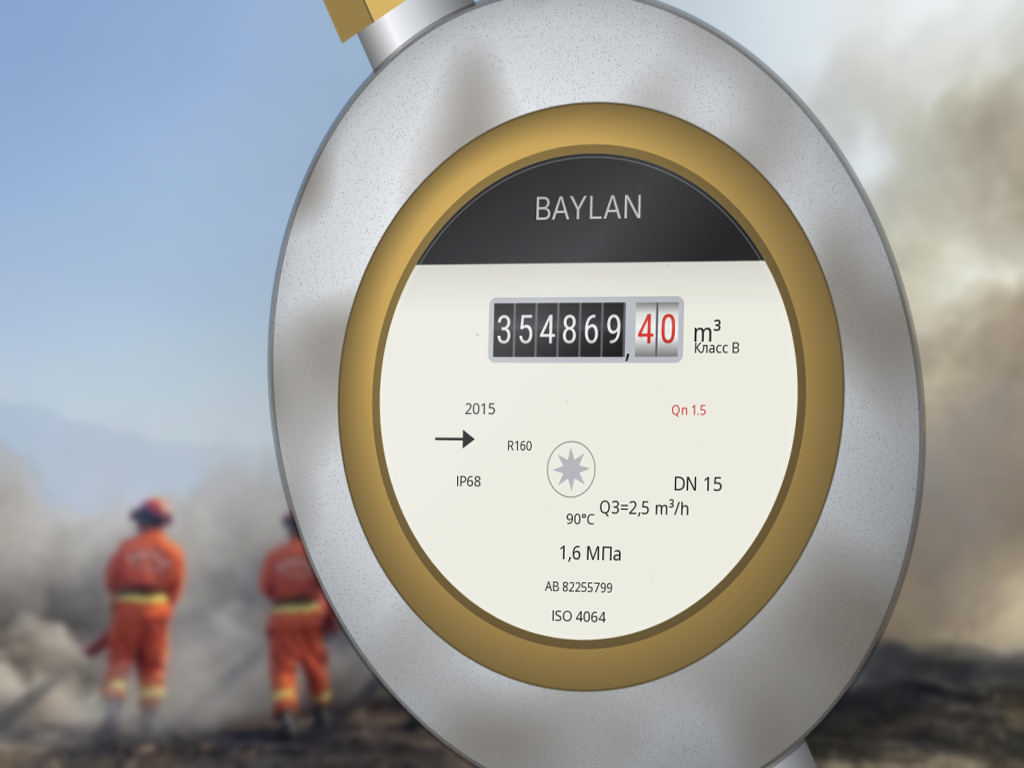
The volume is 354869.40 m³
